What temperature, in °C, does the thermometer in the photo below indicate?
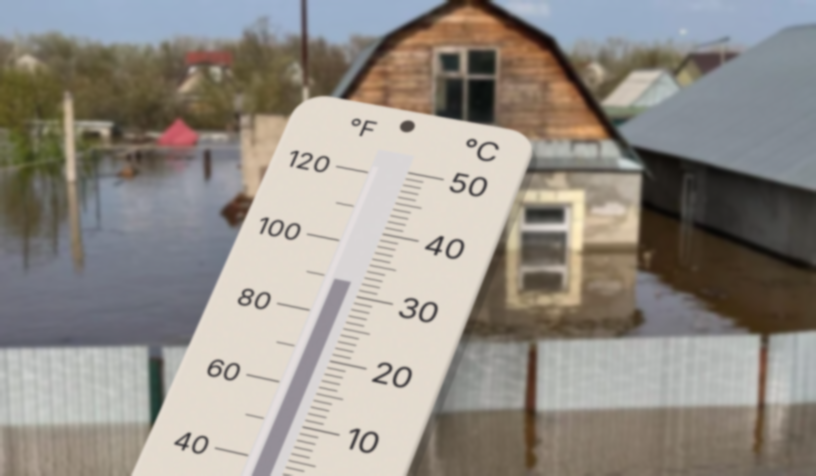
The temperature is 32 °C
